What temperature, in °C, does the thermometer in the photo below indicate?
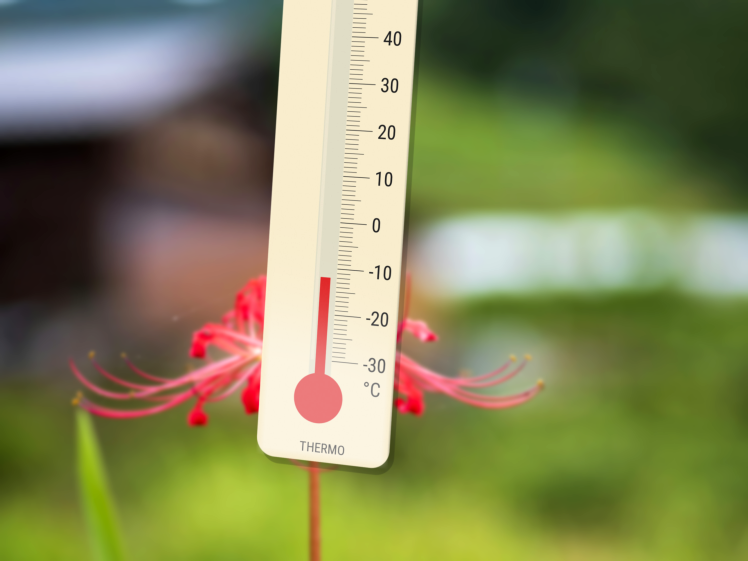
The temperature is -12 °C
